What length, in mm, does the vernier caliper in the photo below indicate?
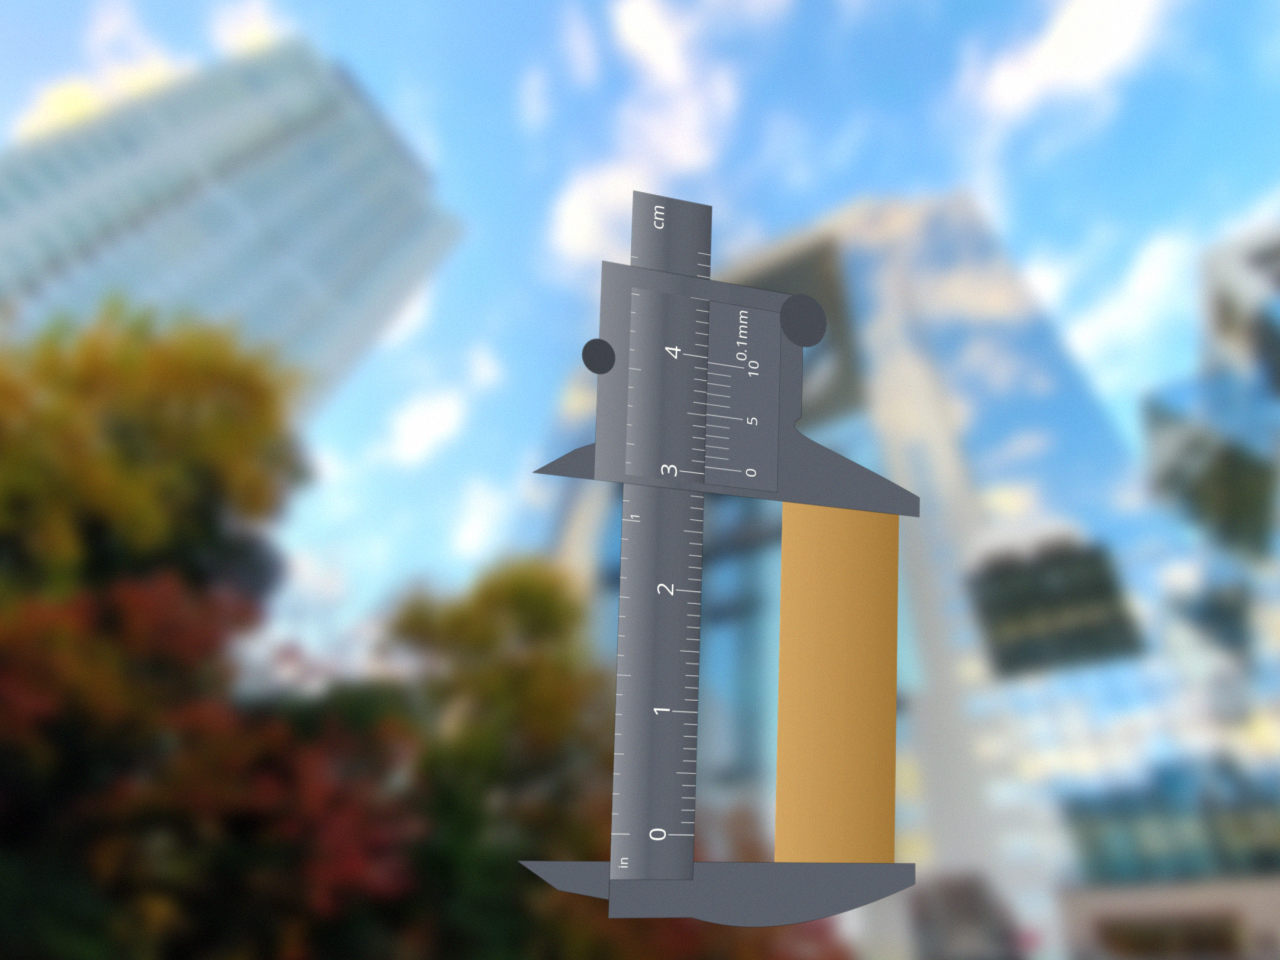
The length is 30.6 mm
